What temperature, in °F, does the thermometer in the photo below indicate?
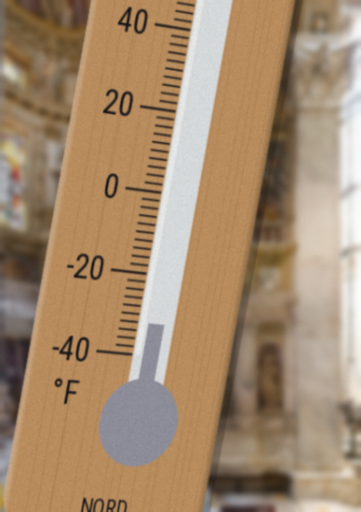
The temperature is -32 °F
